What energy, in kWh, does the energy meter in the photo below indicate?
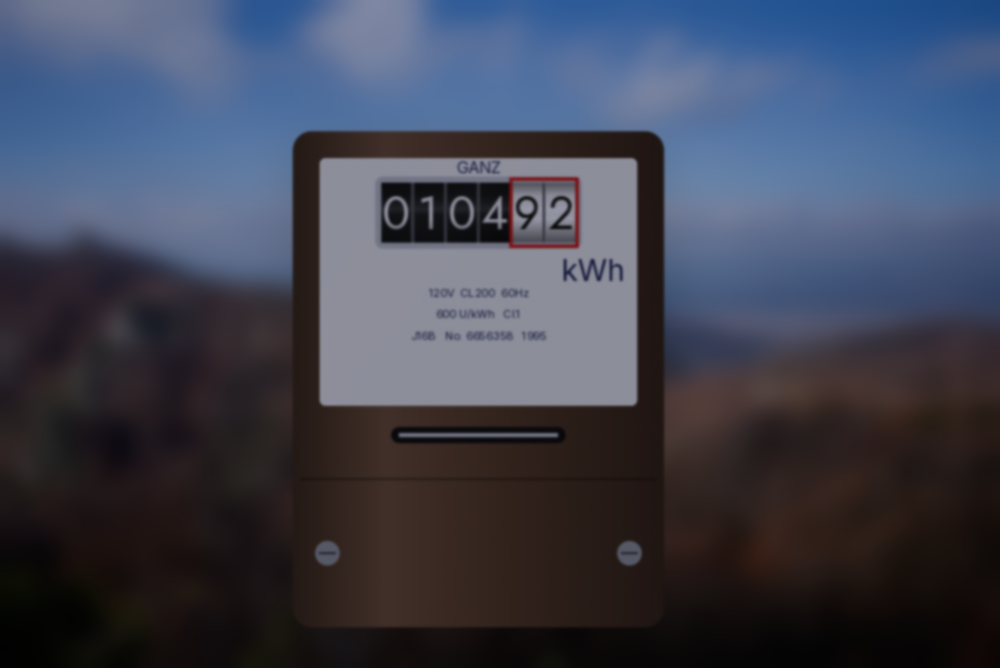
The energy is 104.92 kWh
